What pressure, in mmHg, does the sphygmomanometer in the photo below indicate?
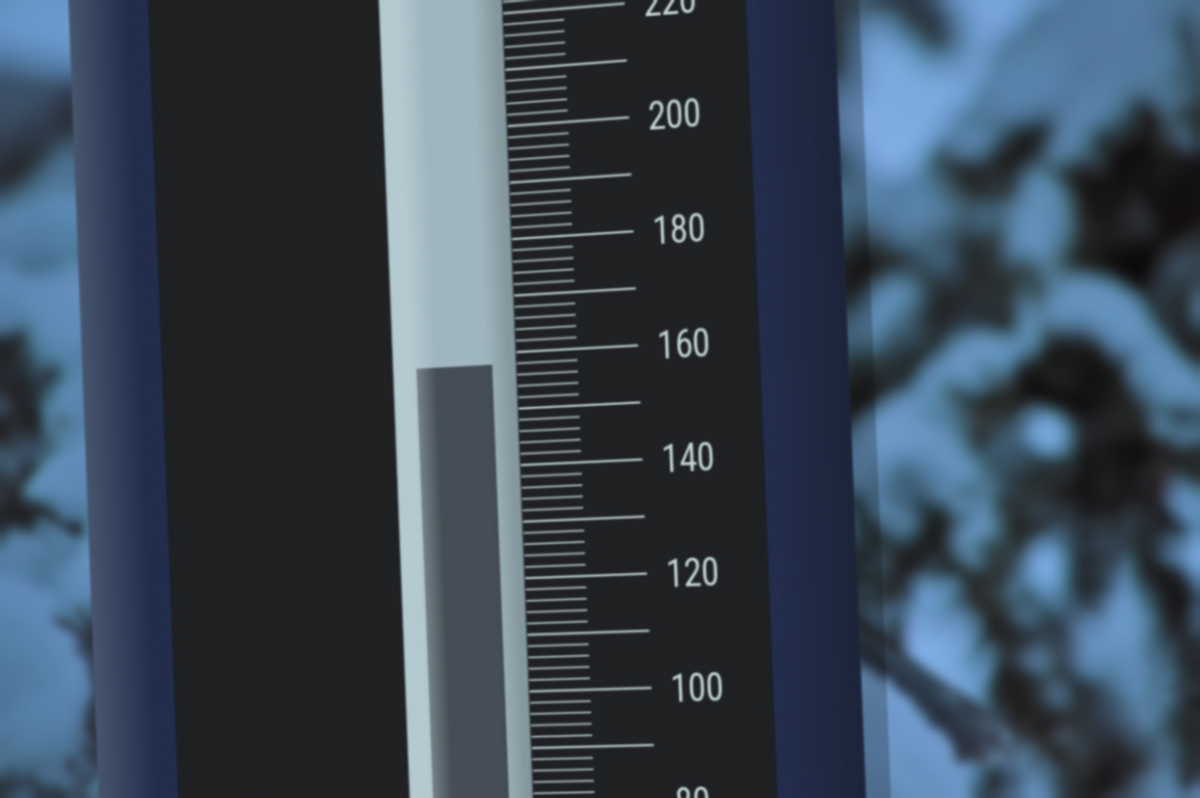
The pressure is 158 mmHg
